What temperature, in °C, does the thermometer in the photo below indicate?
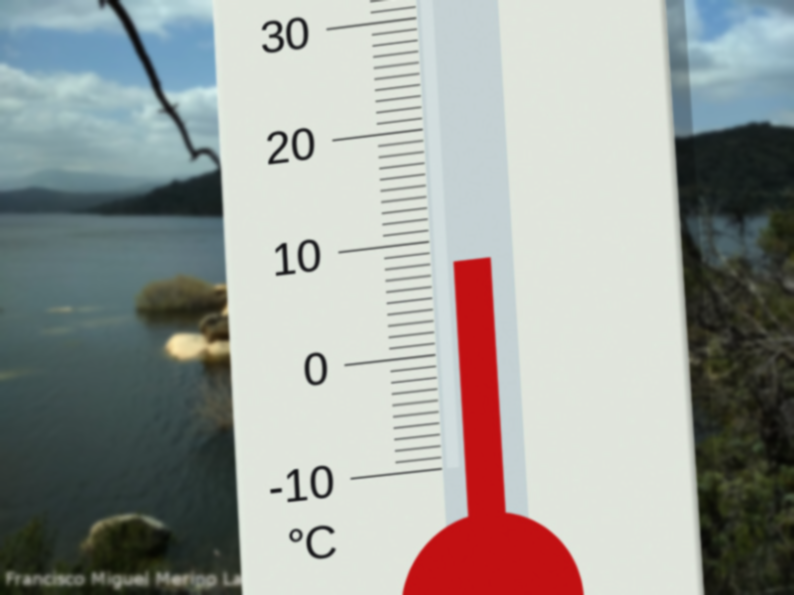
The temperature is 8 °C
